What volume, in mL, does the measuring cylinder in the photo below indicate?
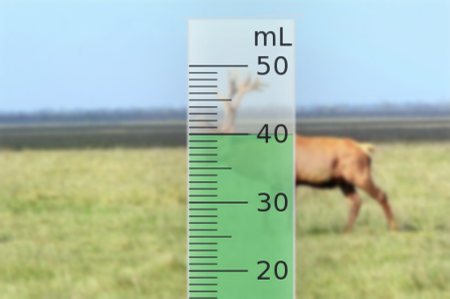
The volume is 40 mL
